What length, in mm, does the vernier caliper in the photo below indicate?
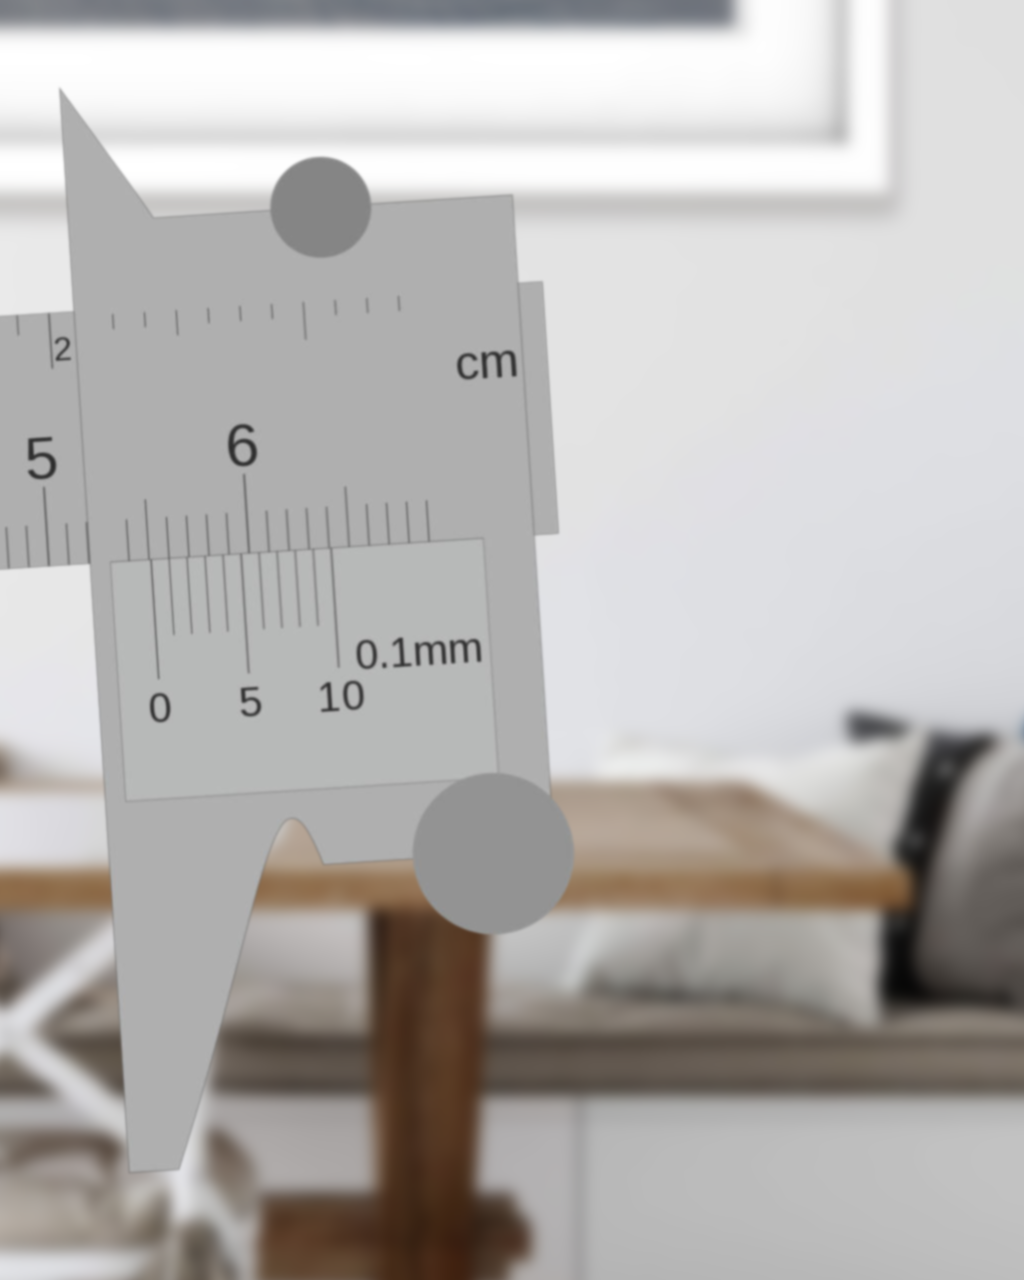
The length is 55.1 mm
